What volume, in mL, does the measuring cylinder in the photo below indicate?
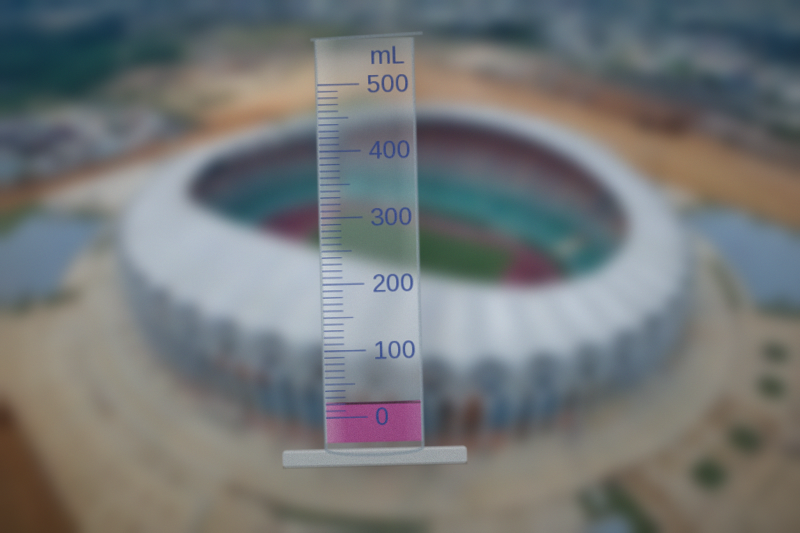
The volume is 20 mL
